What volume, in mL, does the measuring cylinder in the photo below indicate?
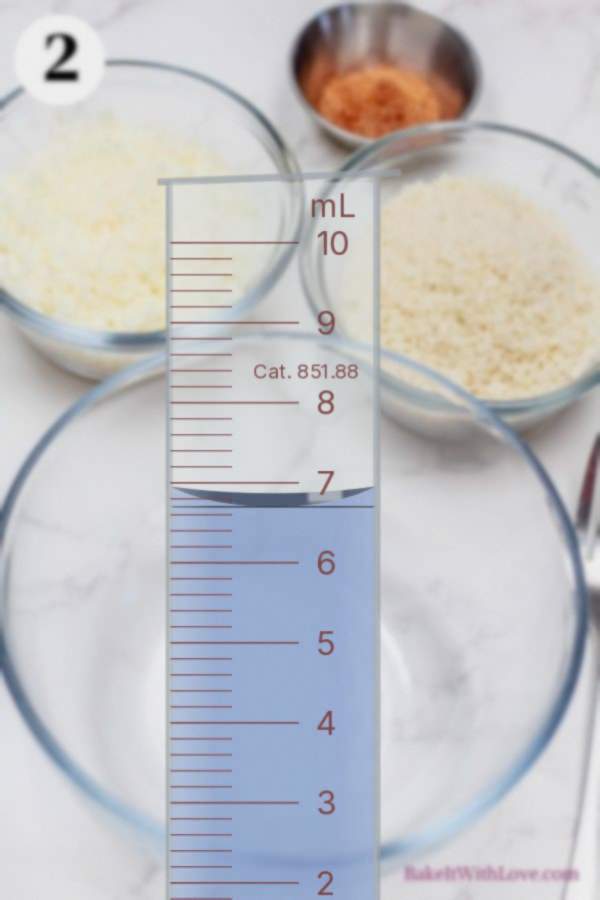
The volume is 6.7 mL
